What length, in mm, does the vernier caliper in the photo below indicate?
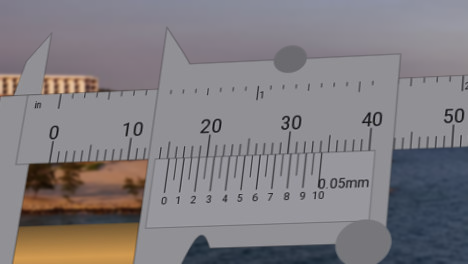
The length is 15.2 mm
